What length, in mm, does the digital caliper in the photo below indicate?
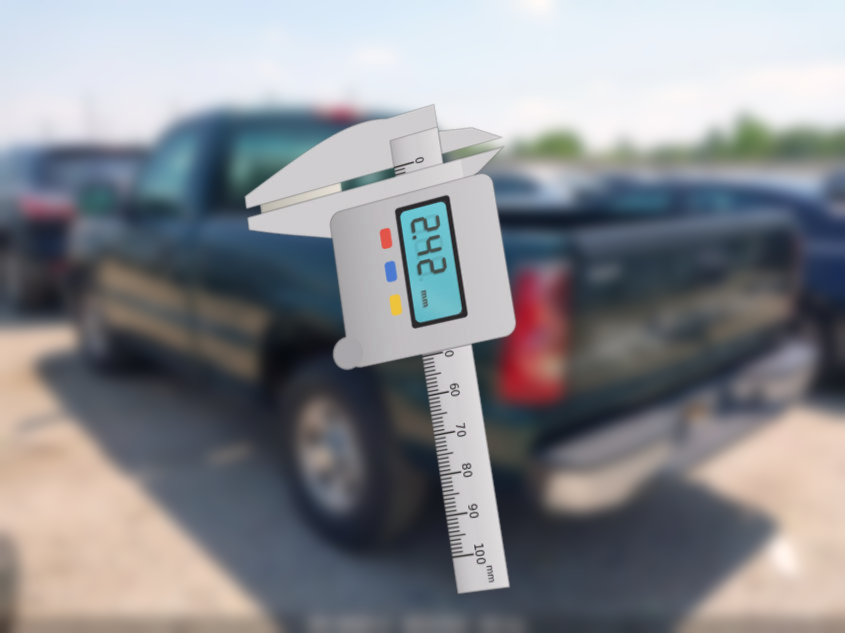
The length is 2.42 mm
